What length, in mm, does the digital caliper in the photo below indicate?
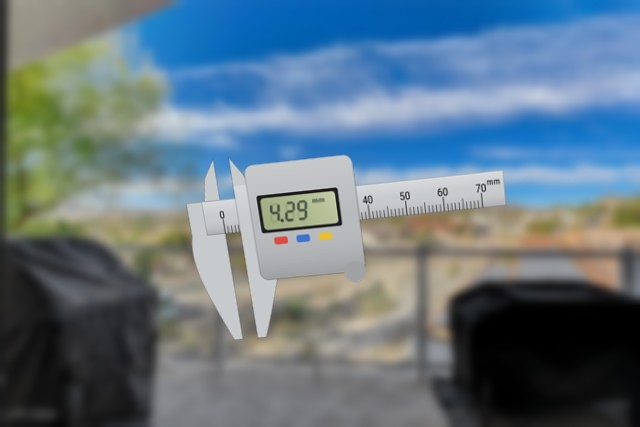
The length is 4.29 mm
